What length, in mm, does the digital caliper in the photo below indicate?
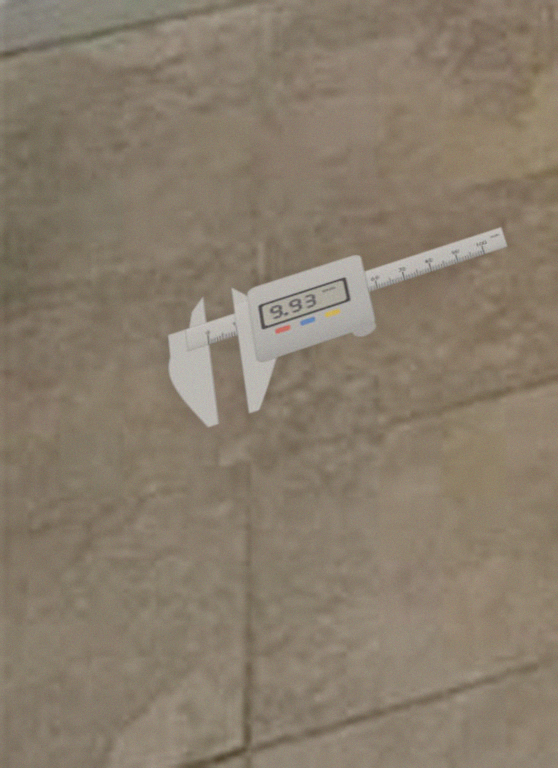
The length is 9.93 mm
